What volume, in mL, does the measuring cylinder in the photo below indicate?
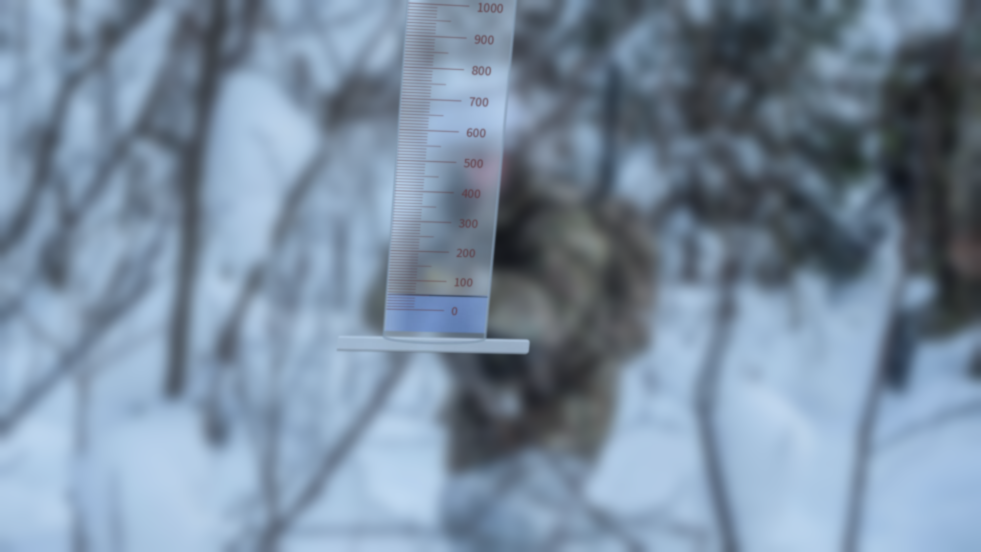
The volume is 50 mL
